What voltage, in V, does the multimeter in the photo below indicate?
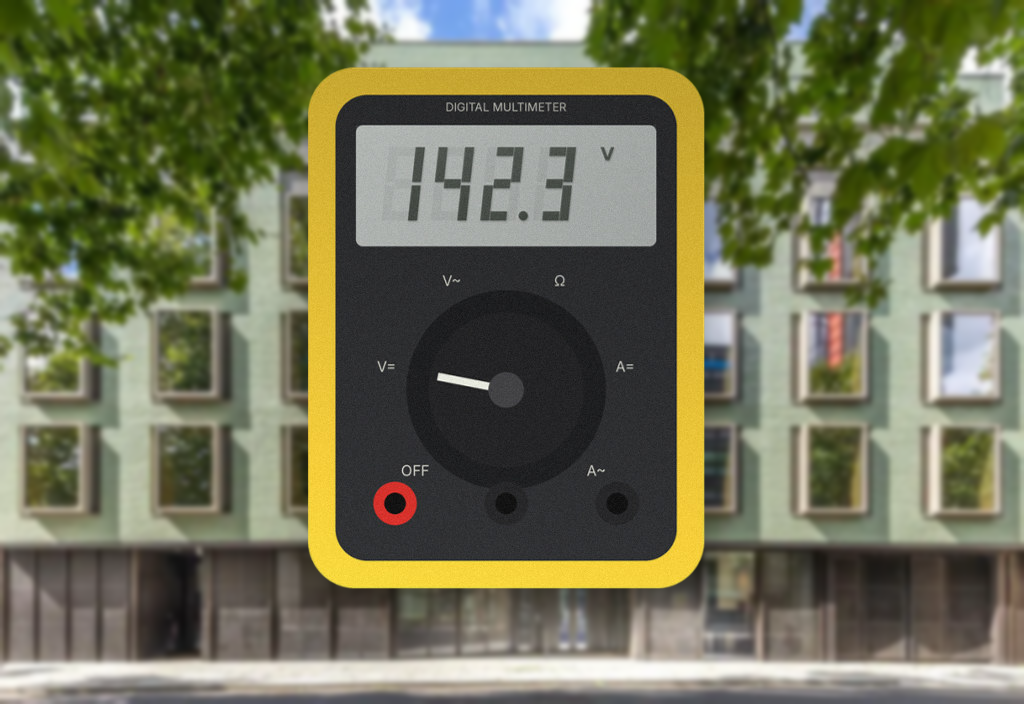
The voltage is 142.3 V
